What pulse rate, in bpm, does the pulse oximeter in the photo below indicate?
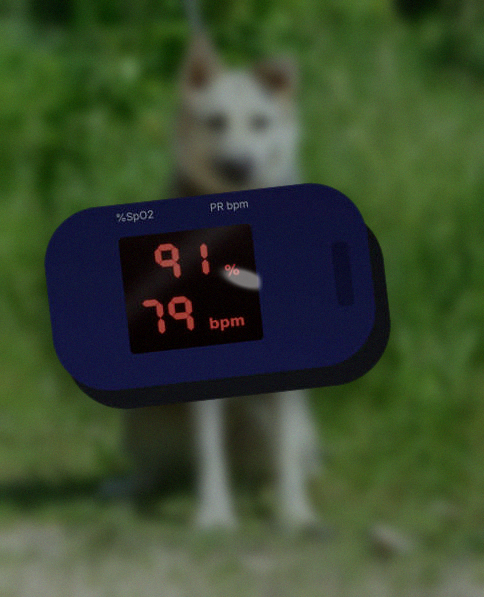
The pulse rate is 79 bpm
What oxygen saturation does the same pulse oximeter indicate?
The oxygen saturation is 91 %
